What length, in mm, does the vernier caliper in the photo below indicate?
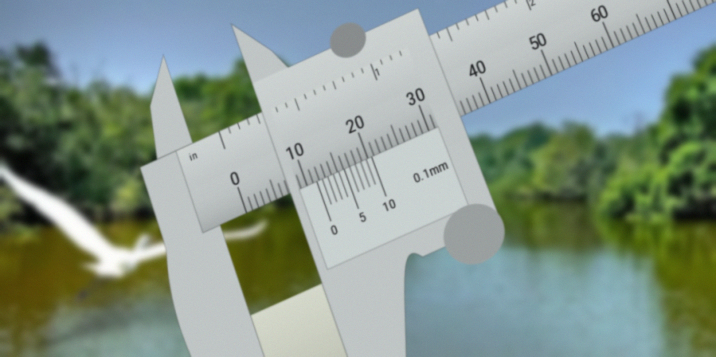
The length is 11.6 mm
